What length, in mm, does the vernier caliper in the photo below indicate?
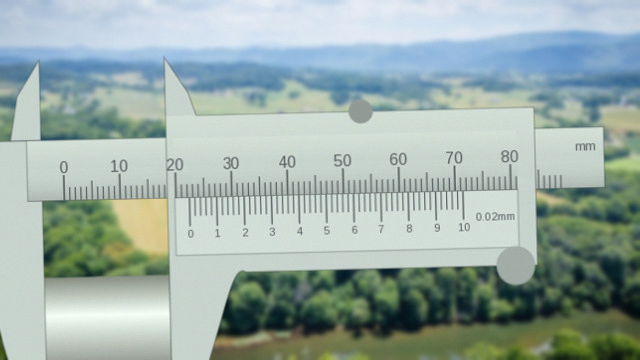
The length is 22.4 mm
